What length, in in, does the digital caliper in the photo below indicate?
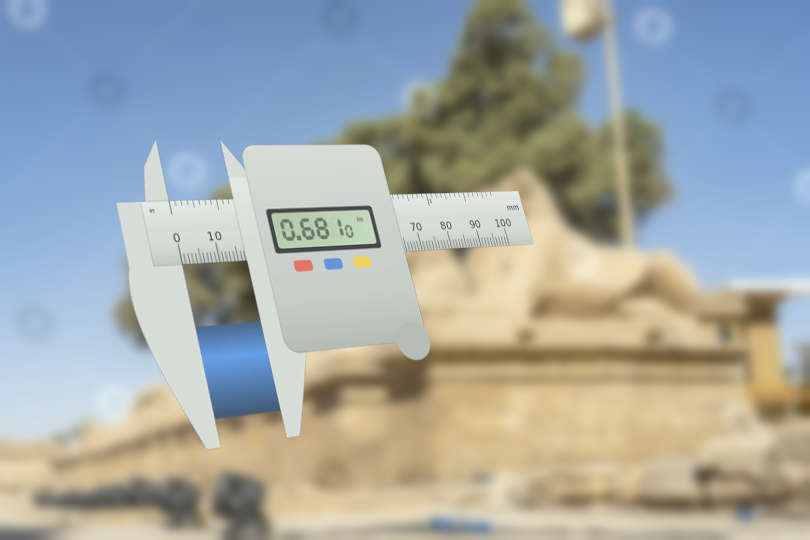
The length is 0.6810 in
